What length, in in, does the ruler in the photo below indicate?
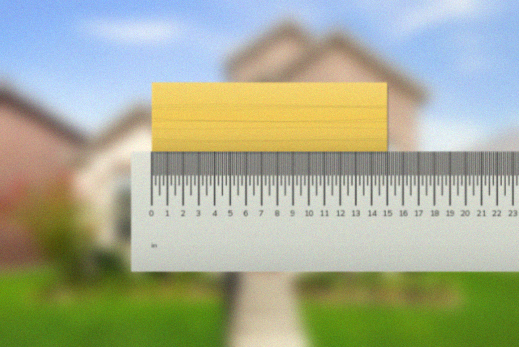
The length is 15 in
